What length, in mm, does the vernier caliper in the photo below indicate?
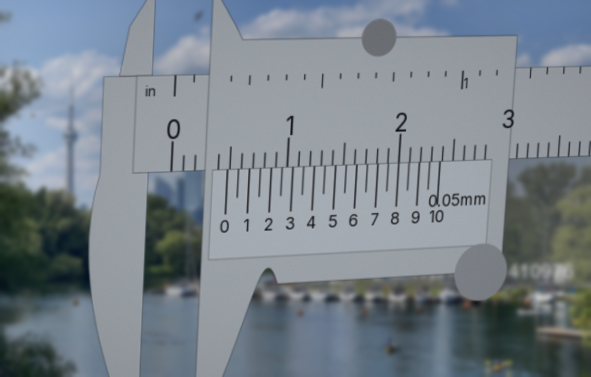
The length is 4.8 mm
